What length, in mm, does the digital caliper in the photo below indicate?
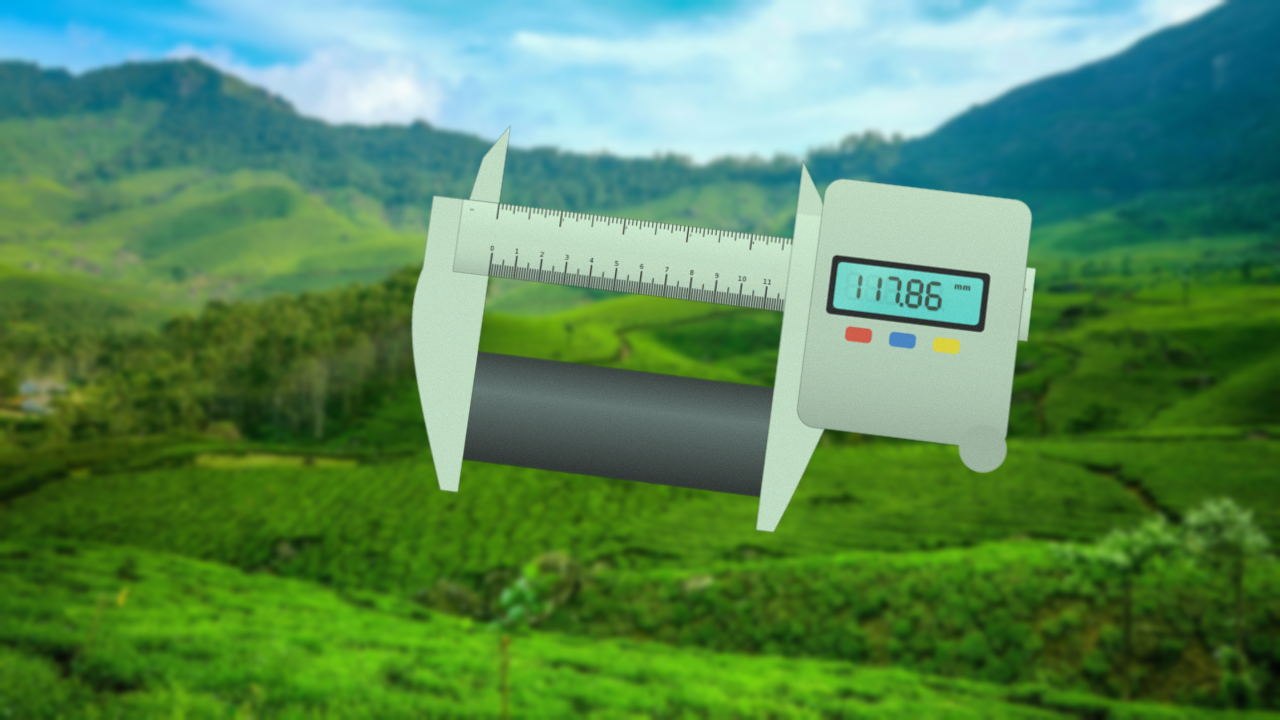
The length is 117.86 mm
